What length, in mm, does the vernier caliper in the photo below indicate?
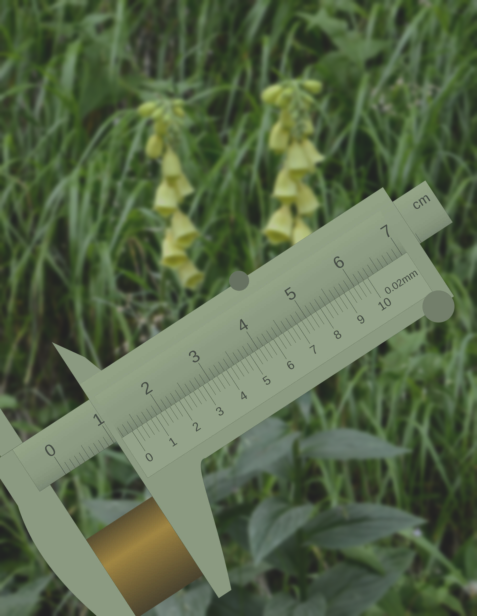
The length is 13.8 mm
